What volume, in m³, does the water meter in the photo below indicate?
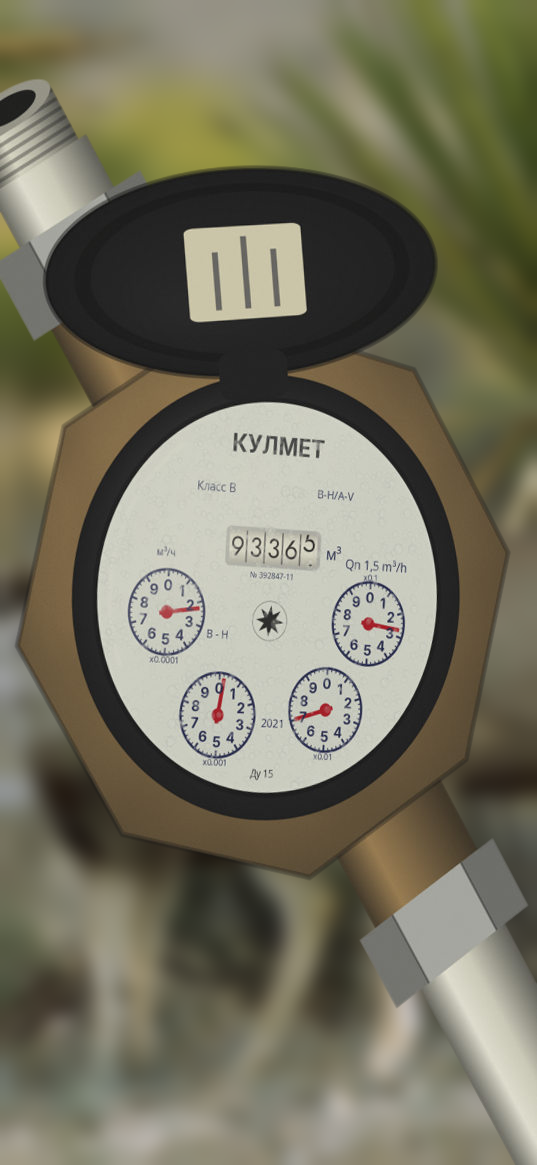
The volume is 93365.2702 m³
